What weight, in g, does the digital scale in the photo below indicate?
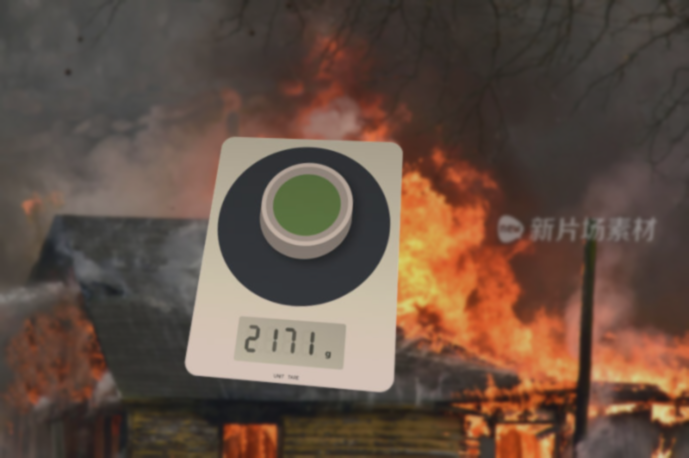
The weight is 2171 g
